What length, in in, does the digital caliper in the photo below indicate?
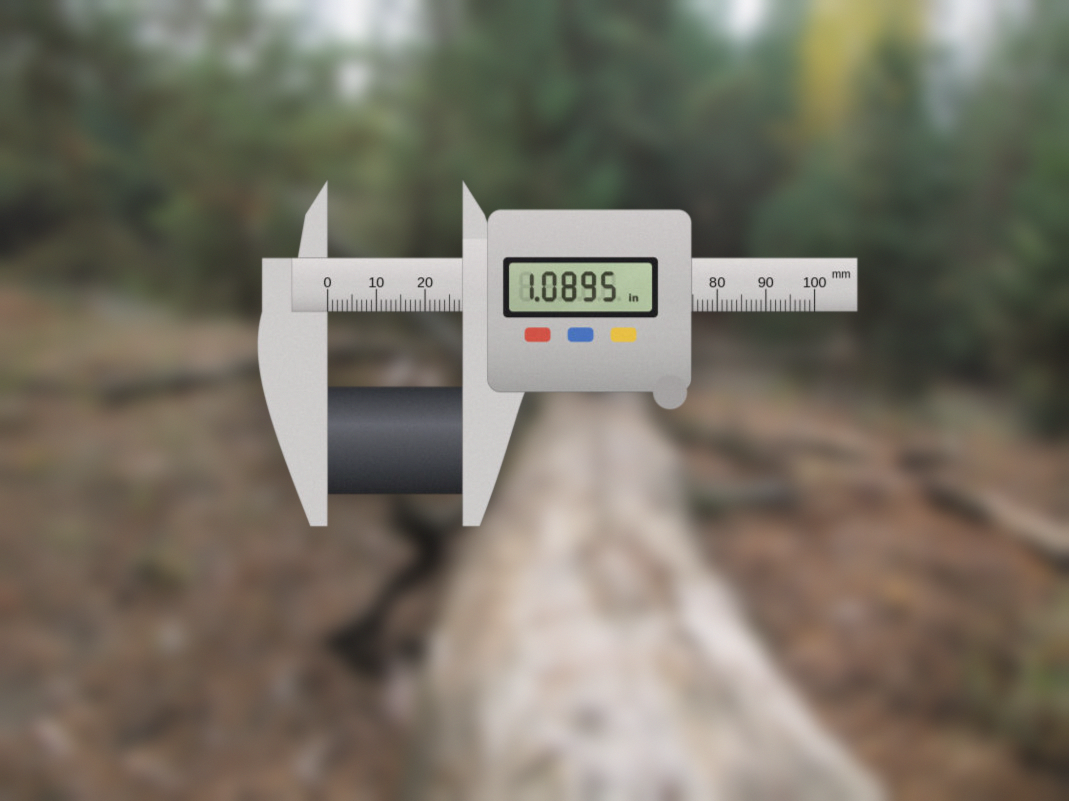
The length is 1.0895 in
